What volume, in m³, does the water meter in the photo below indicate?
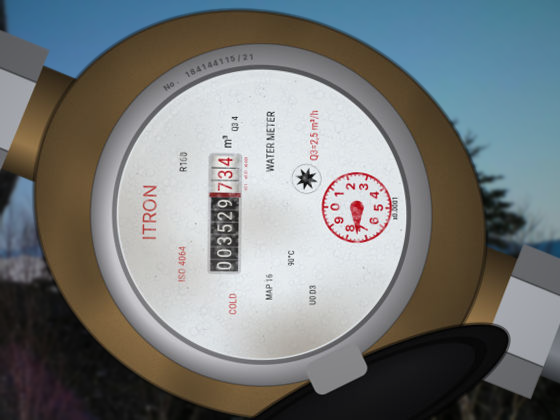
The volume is 3529.7347 m³
